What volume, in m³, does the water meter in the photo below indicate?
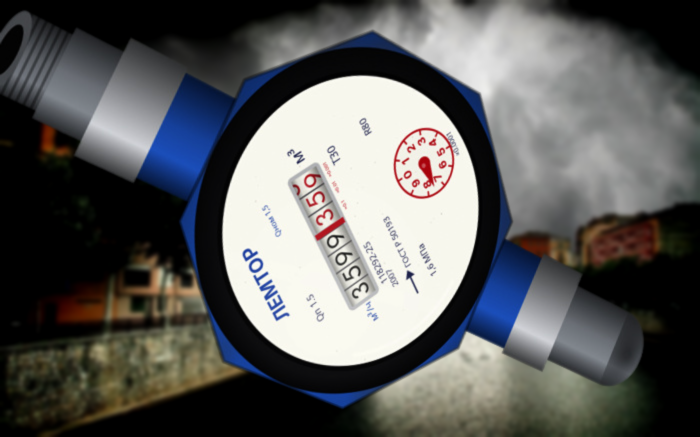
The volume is 3599.3587 m³
